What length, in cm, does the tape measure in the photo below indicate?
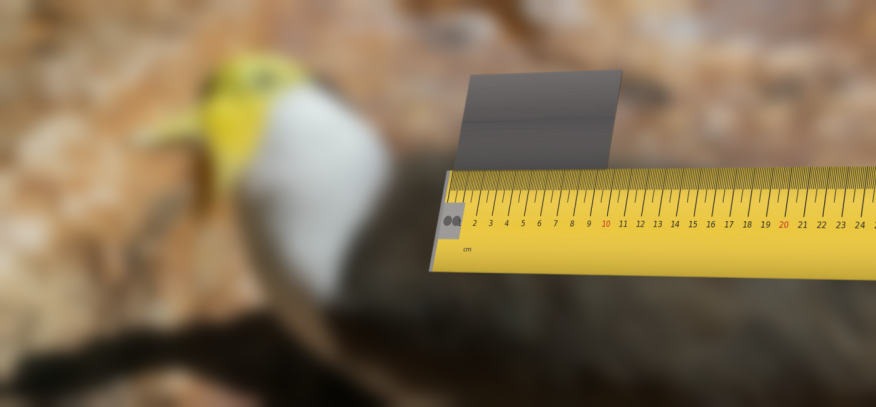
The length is 9.5 cm
